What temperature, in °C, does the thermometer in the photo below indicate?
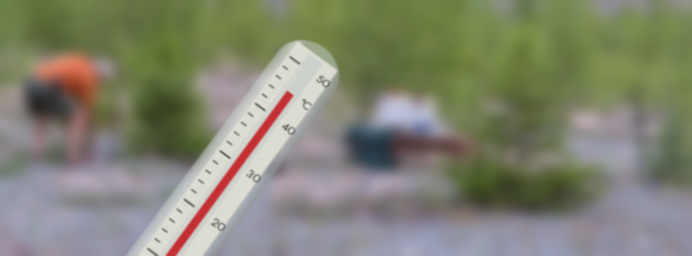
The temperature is 45 °C
